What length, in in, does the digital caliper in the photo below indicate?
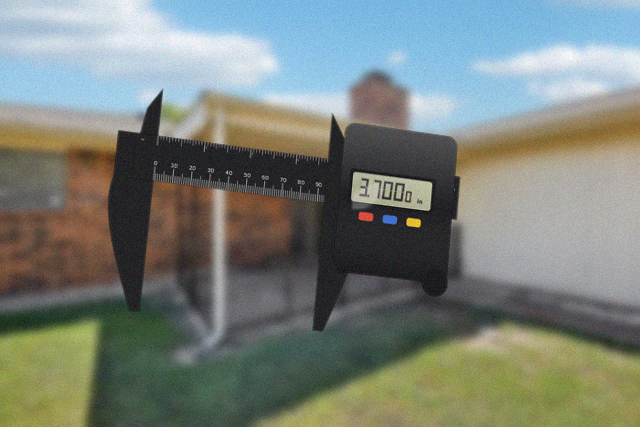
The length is 3.7000 in
